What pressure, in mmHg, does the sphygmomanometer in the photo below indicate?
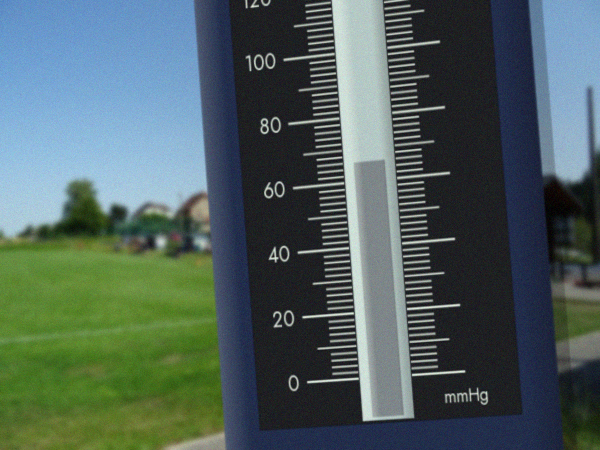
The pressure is 66 mmHg
